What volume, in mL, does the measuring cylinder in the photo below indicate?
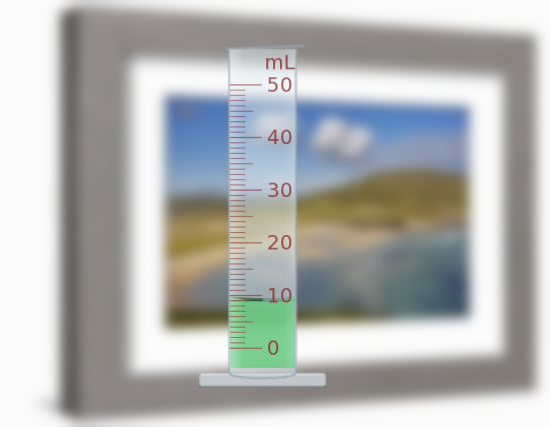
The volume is 9 mL
